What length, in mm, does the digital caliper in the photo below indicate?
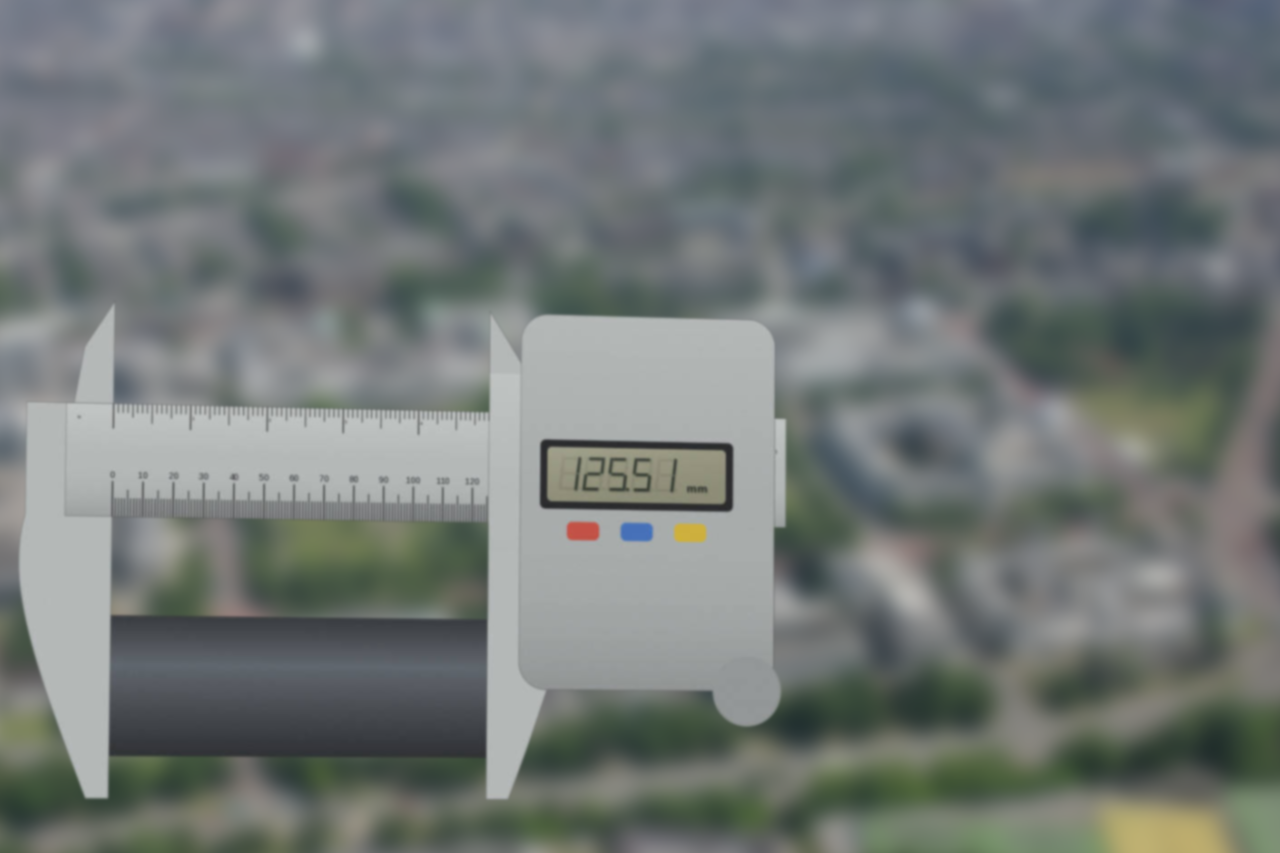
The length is 125.51 mm
